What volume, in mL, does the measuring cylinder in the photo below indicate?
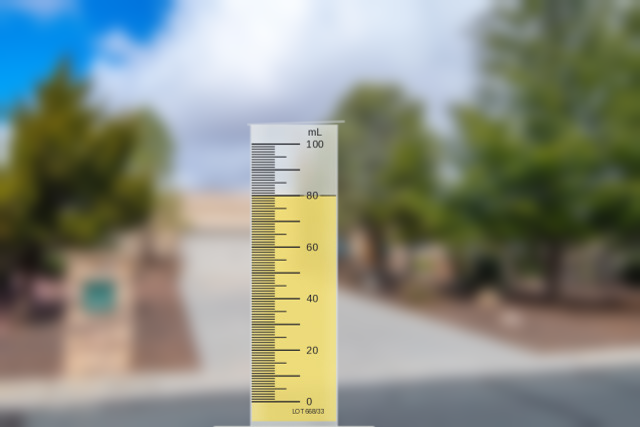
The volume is 80 mL
